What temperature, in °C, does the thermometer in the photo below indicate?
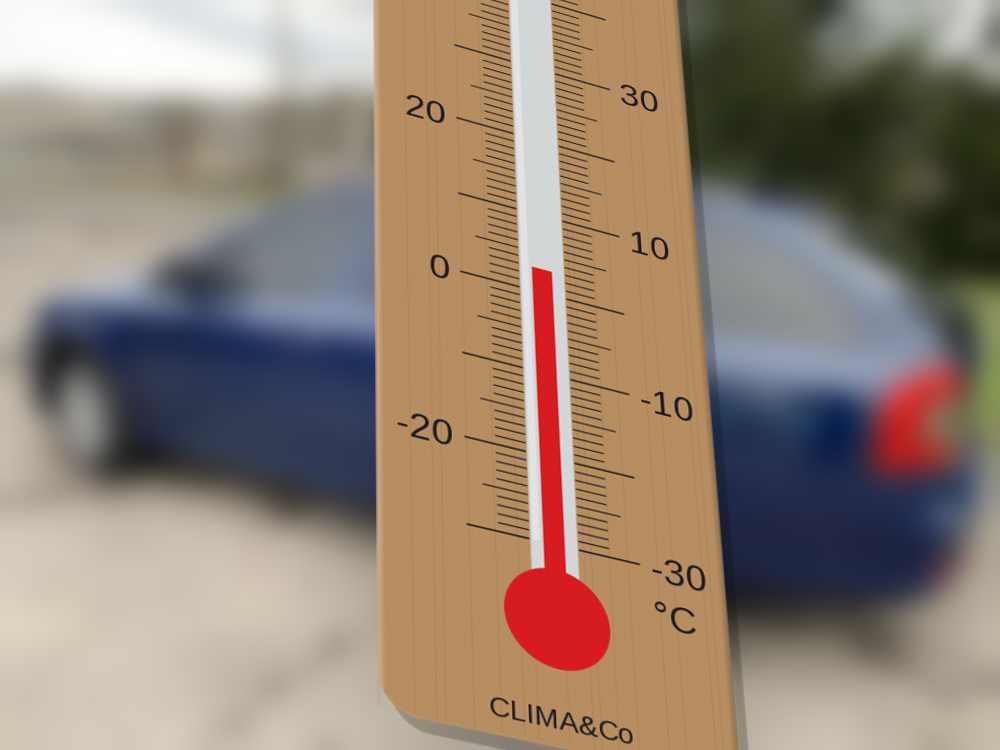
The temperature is 3 °C
